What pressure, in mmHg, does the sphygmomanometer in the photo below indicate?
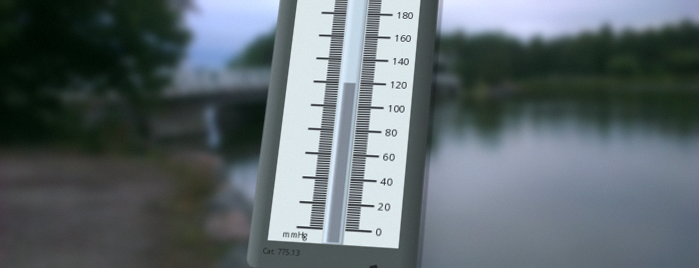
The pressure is 120 mmHg
